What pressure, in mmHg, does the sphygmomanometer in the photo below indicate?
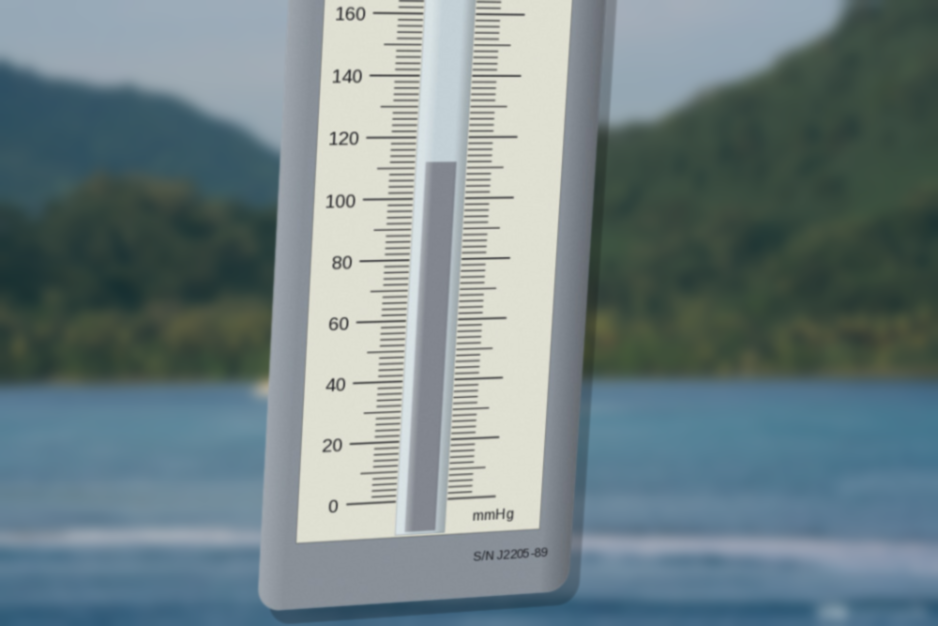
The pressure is 112 mmHg
